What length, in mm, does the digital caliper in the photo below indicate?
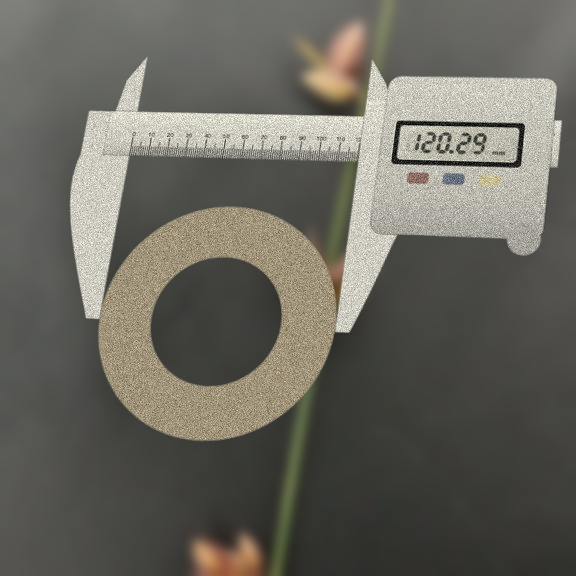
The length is 120.29 mm
